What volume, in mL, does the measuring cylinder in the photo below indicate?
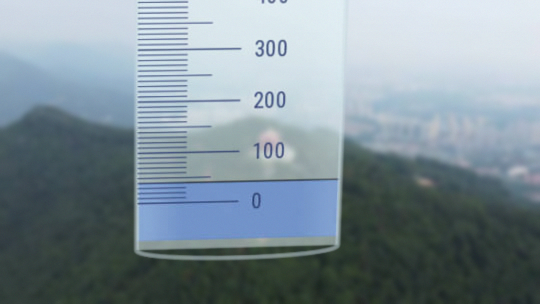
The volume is 40 mL
